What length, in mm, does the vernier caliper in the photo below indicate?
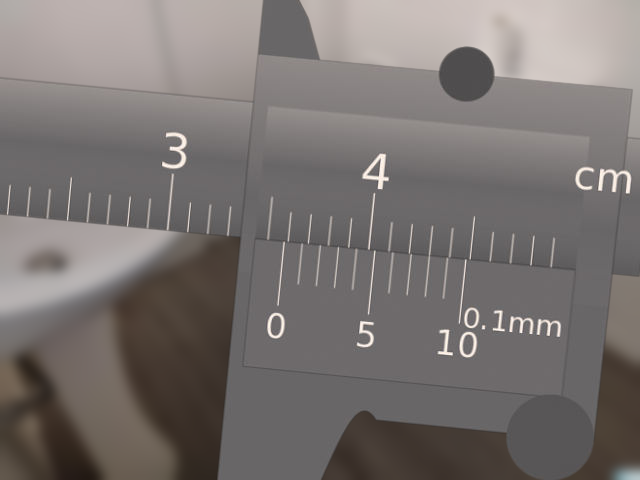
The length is 35.8 mm
